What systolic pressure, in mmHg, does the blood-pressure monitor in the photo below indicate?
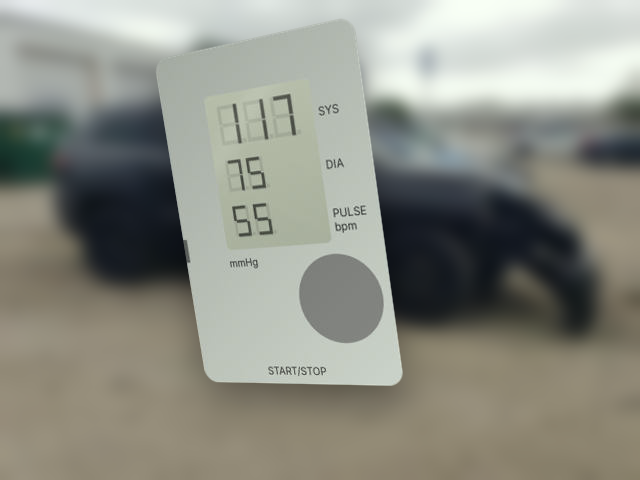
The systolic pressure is 117 mmHg
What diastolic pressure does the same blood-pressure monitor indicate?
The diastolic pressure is 75 mmHg
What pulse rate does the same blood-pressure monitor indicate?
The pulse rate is 55 bpm
